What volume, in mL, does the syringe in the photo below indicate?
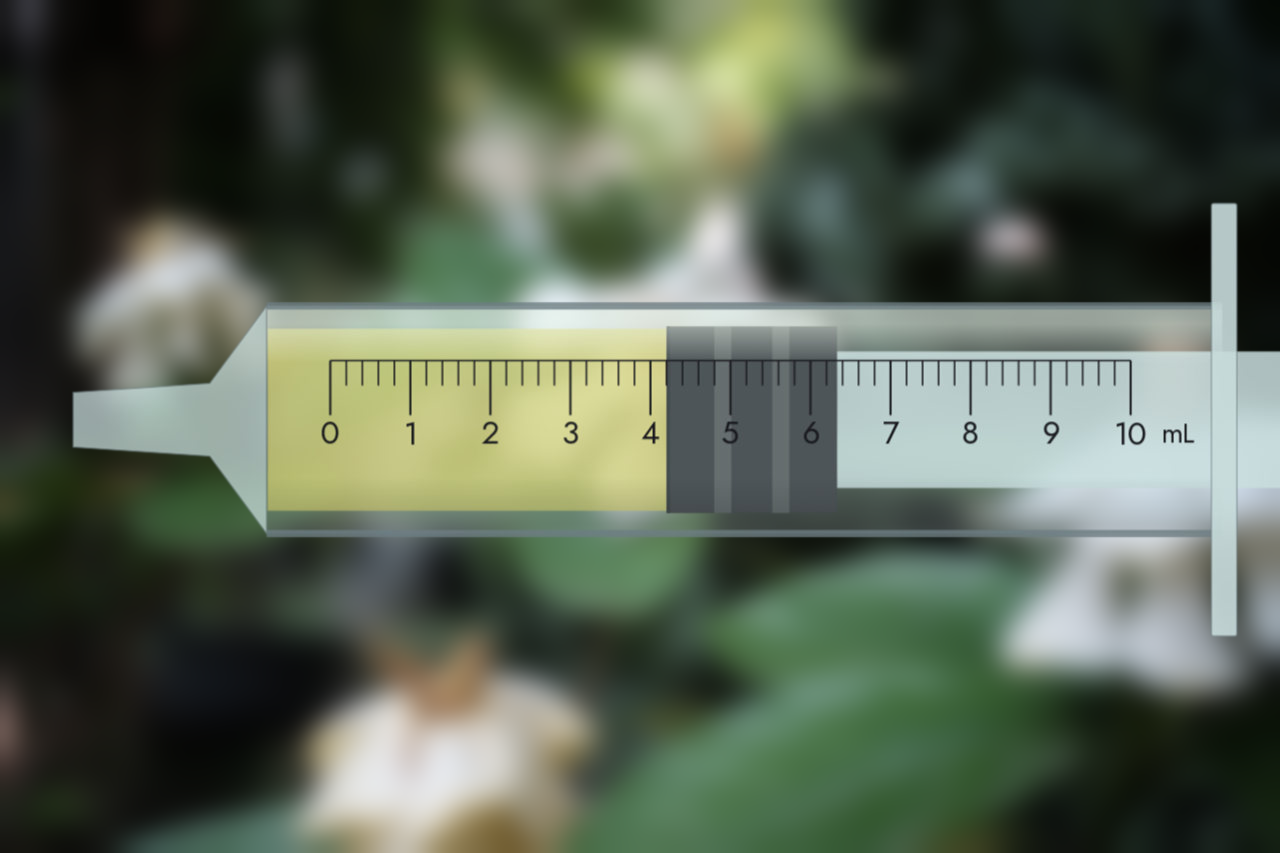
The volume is 4.2 mL
